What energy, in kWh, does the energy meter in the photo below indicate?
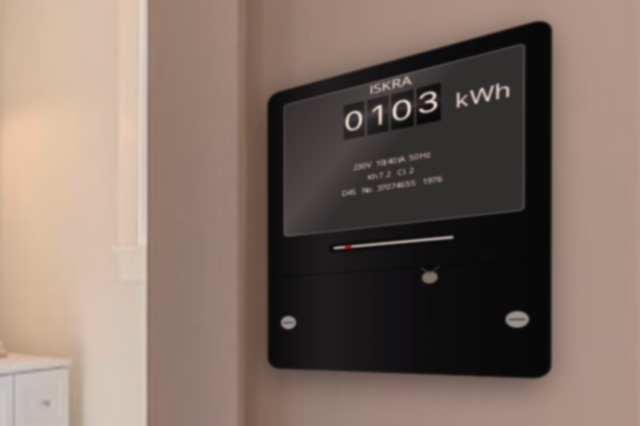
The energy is 103 kWh
